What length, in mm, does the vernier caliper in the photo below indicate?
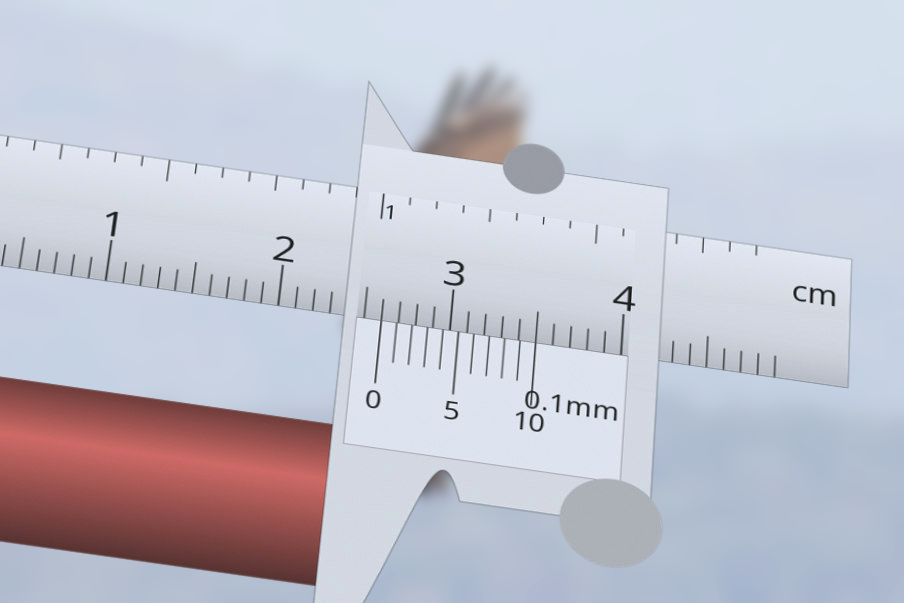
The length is 26.0 mm
